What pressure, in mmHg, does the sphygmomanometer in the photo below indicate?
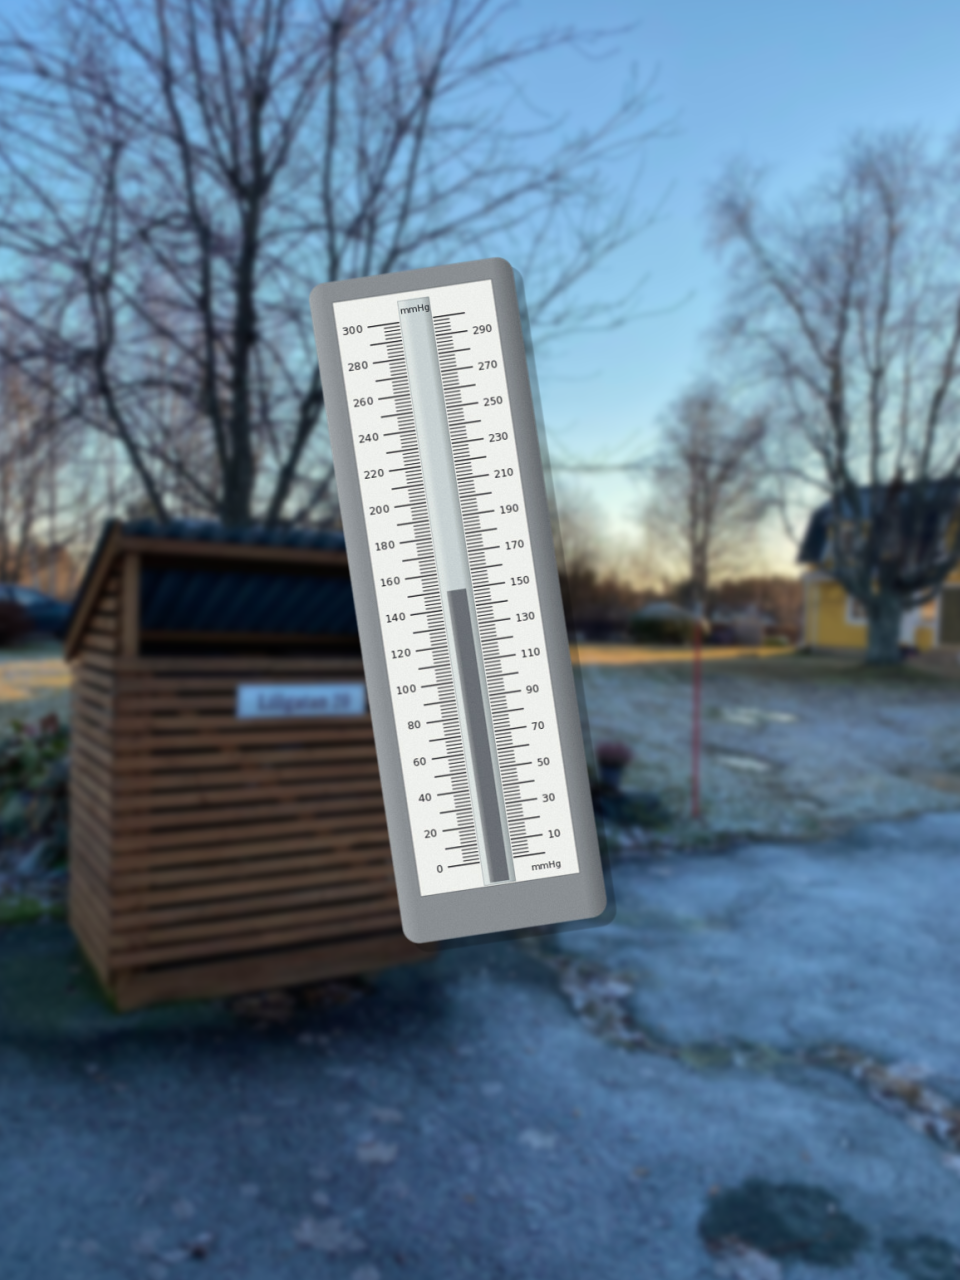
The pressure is 150 mmHg
